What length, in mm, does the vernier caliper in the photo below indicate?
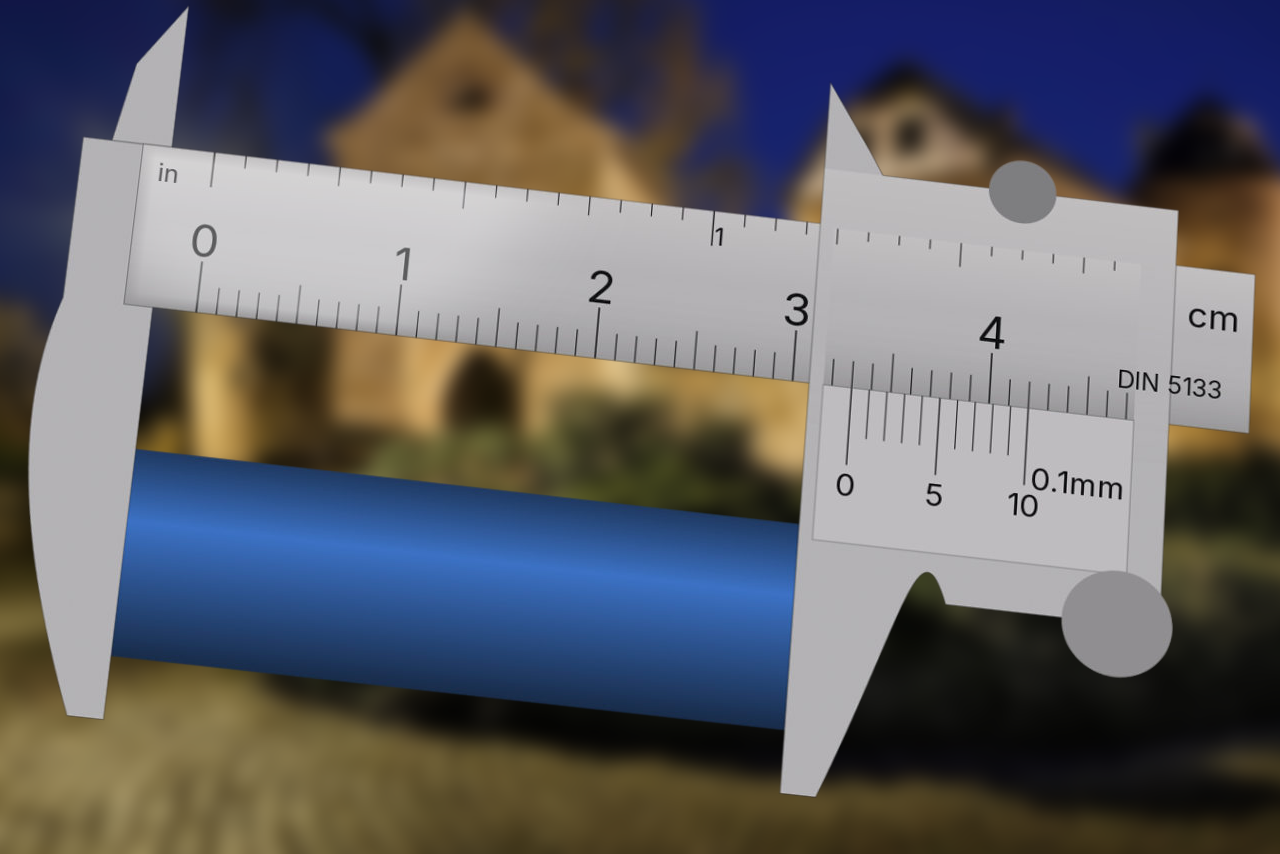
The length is 33.0 mm
